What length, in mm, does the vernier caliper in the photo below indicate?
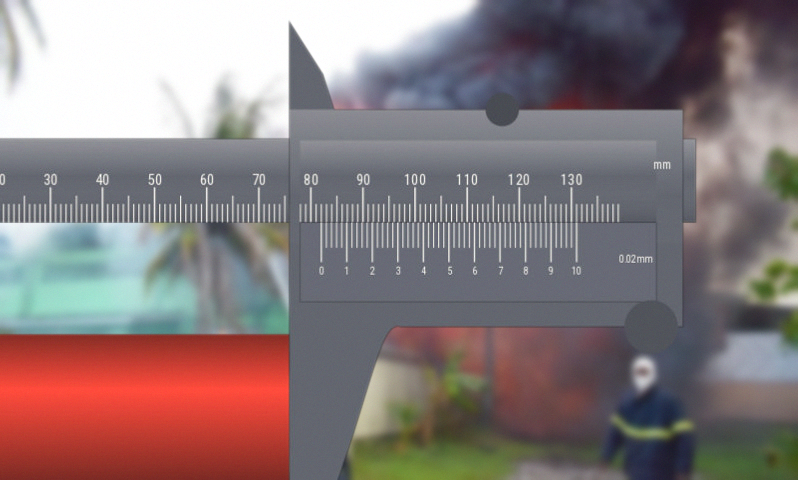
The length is 82.0 mm
